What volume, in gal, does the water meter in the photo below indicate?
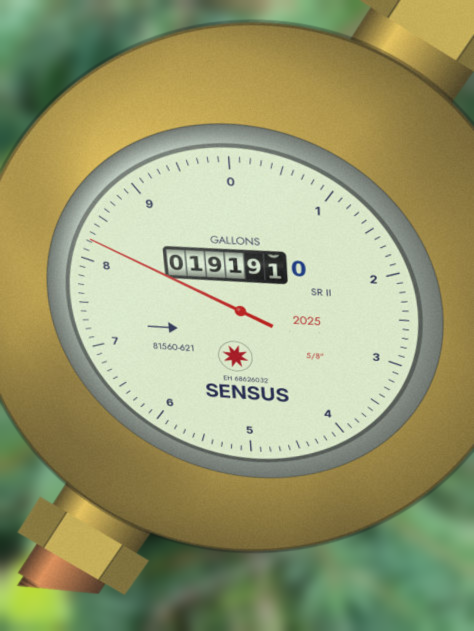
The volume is 191908.2 gal
